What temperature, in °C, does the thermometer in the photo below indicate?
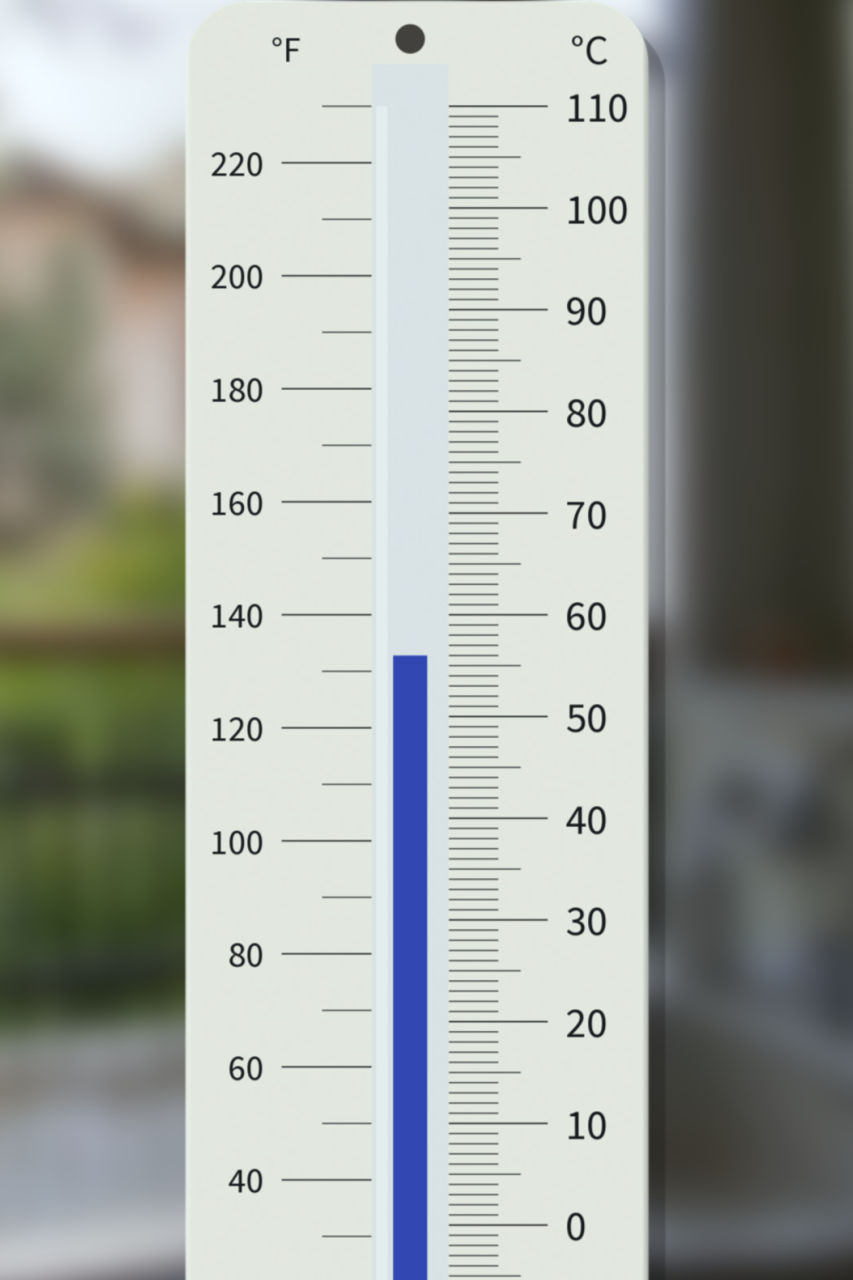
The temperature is 56 °C
